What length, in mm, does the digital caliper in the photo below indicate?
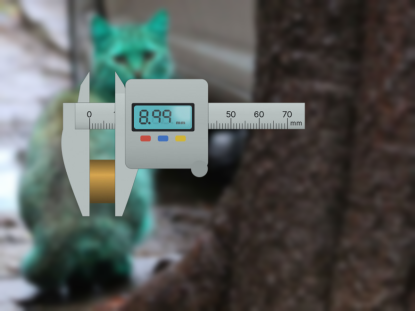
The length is 8.99 mm
